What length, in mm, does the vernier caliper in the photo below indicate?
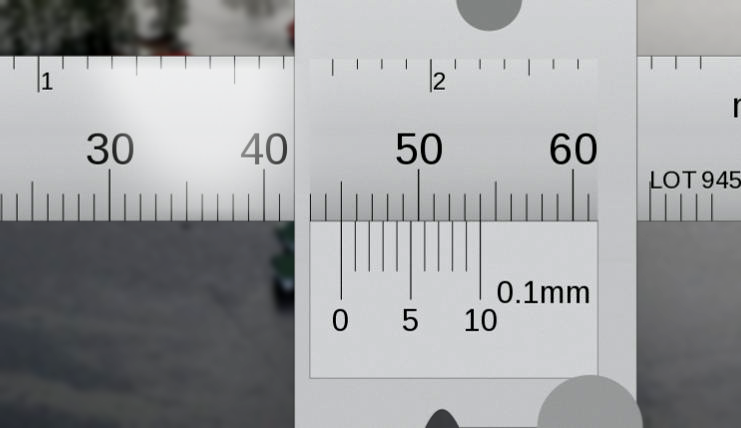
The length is 45.0 mm
